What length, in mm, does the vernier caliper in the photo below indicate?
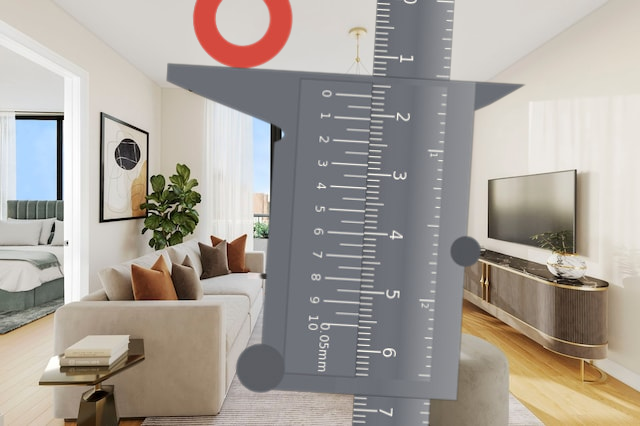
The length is 16.8 mm
